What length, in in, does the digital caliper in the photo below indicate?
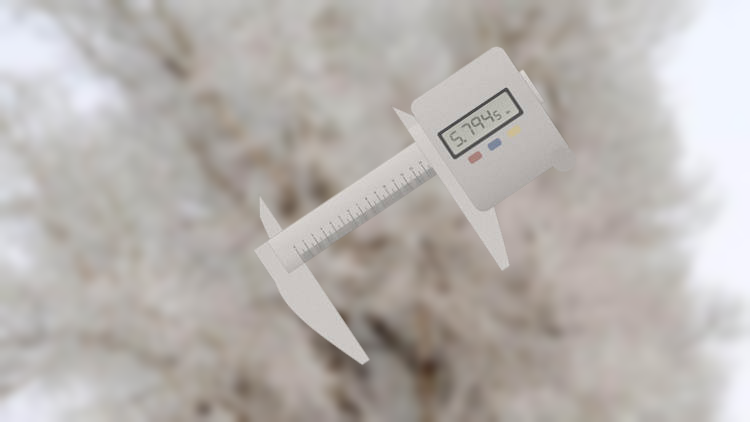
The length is 5.7945 in
